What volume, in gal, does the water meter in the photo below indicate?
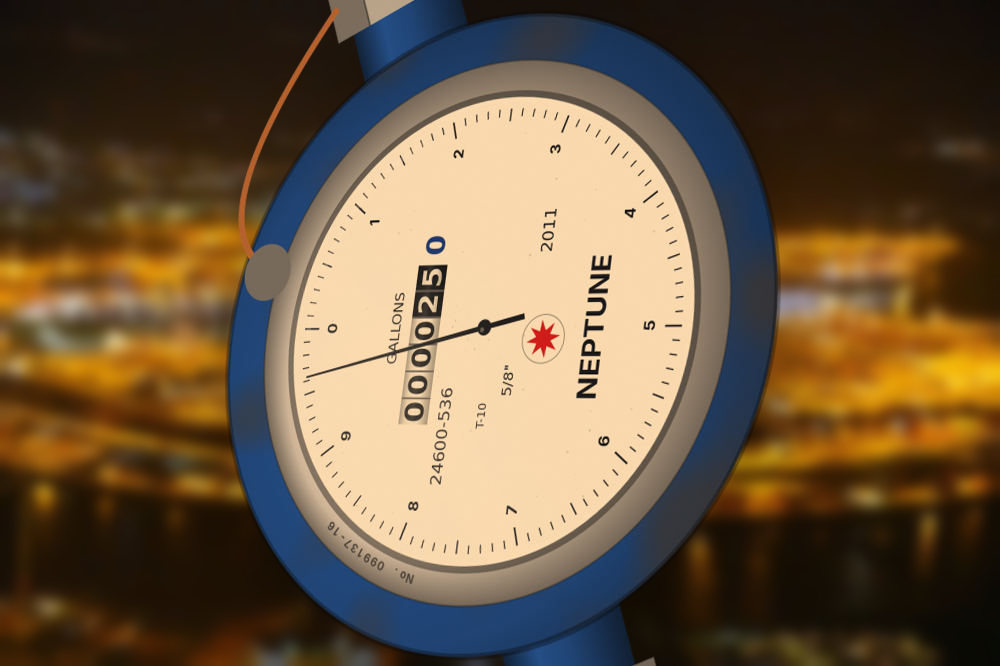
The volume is 249.6 gal
